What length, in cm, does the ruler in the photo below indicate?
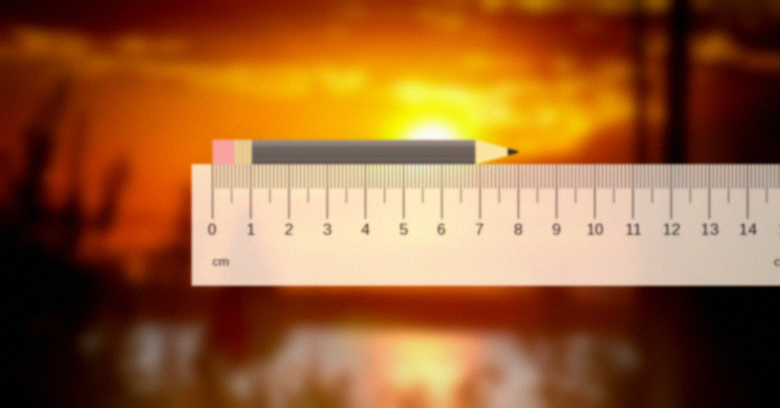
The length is 8 cm
